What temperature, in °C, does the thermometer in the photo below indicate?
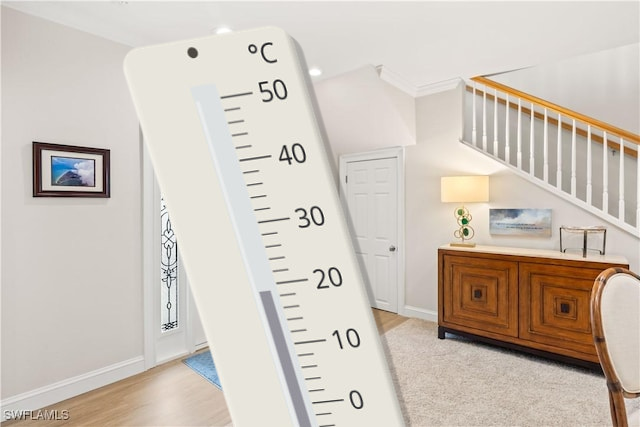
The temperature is 19 °C
